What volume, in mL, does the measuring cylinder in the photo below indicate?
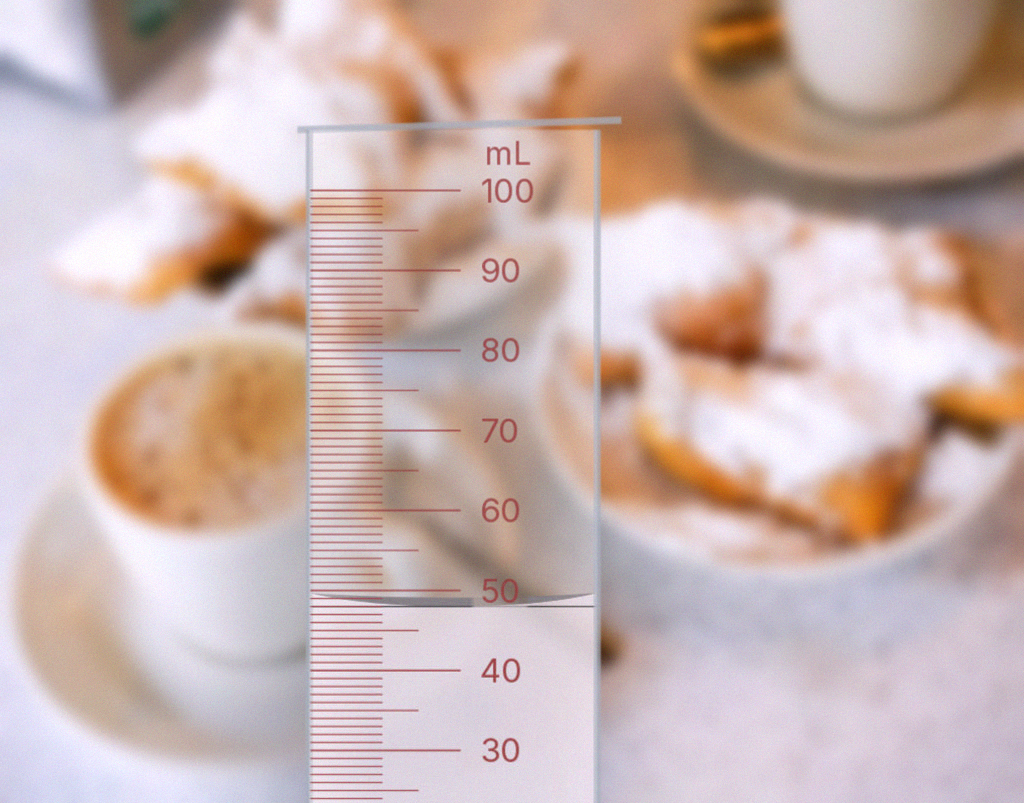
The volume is 48 mL
